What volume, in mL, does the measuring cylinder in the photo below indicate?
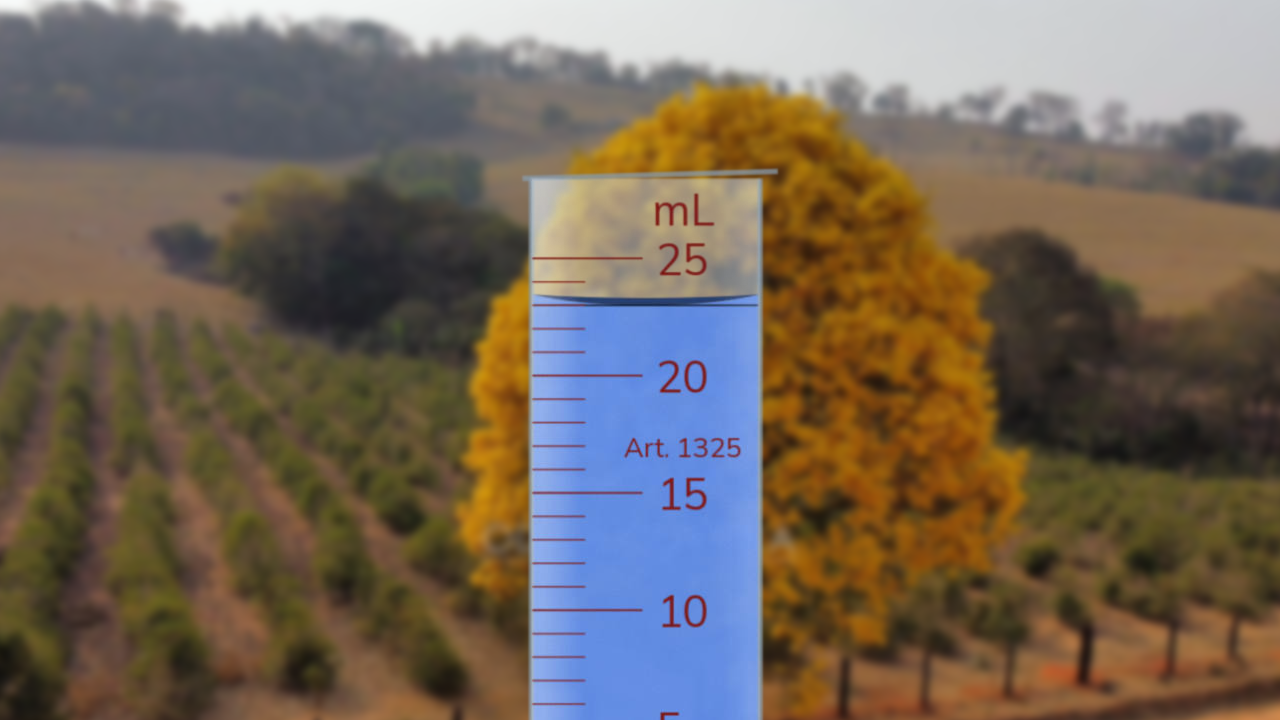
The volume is 23 mL
